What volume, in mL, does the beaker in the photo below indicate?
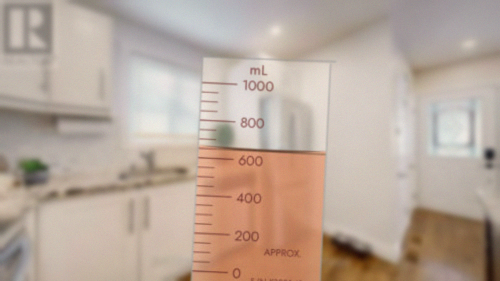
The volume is 650 mL
